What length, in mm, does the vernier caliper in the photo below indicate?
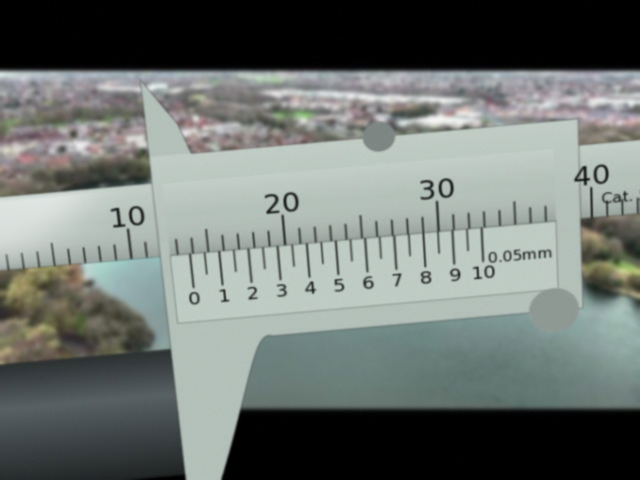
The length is 13.8 mm
